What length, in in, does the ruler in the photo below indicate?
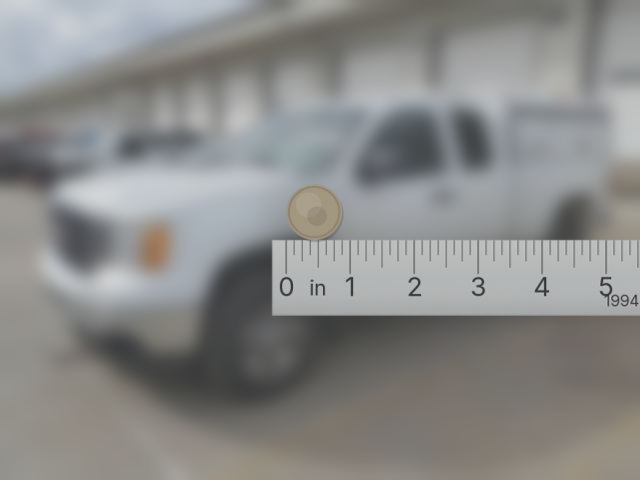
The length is 0.875 in
